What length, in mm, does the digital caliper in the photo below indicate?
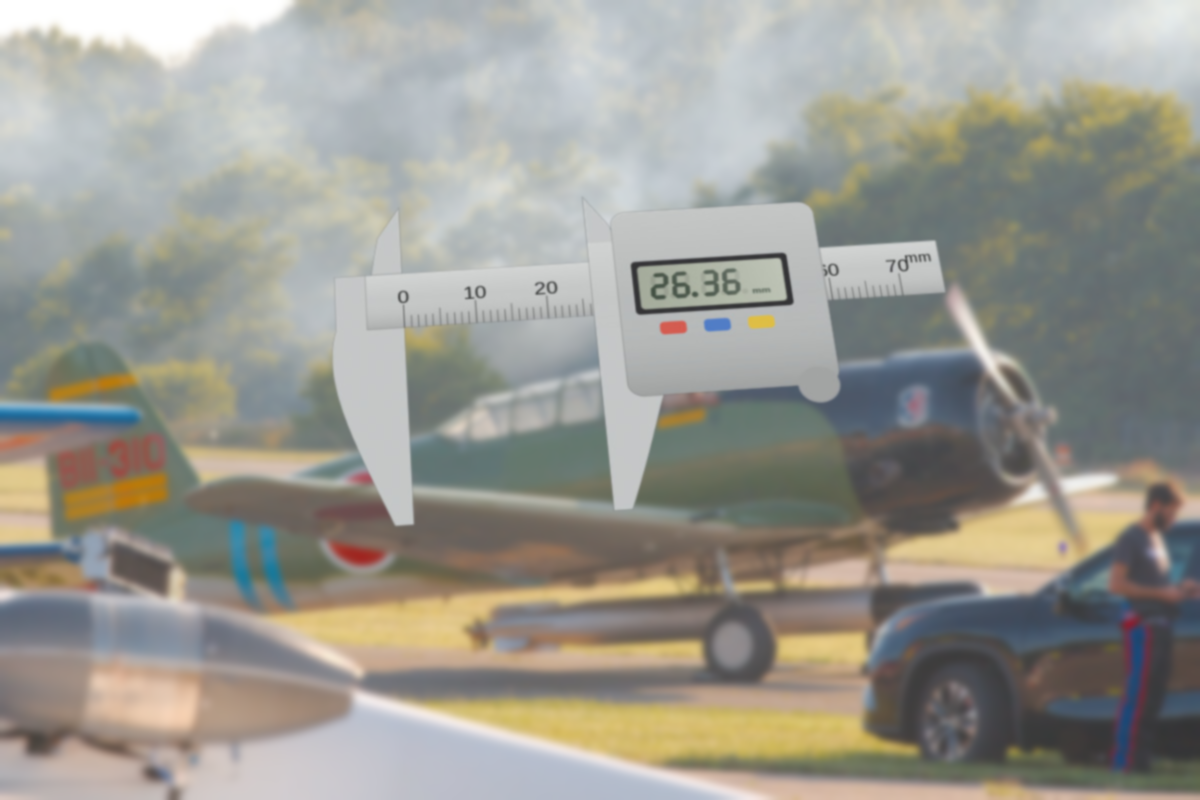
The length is 26.36 mm
